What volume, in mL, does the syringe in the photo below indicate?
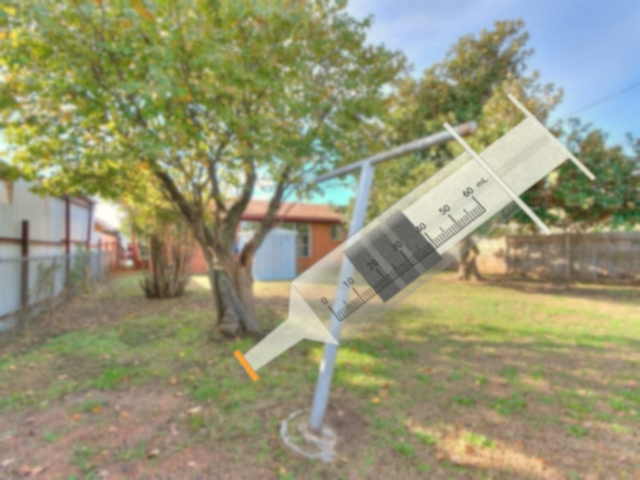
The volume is 15 mL
